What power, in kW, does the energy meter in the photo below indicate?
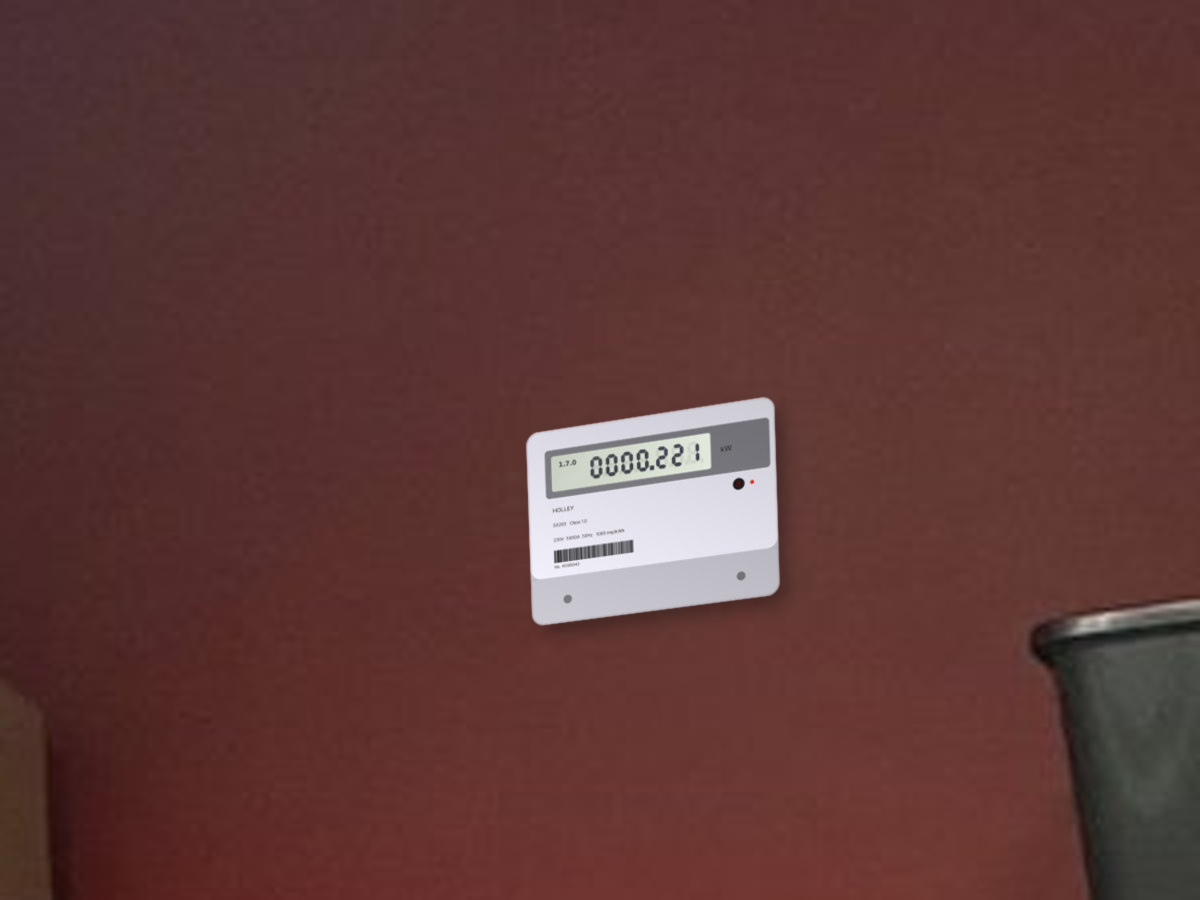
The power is 0.221 kW
